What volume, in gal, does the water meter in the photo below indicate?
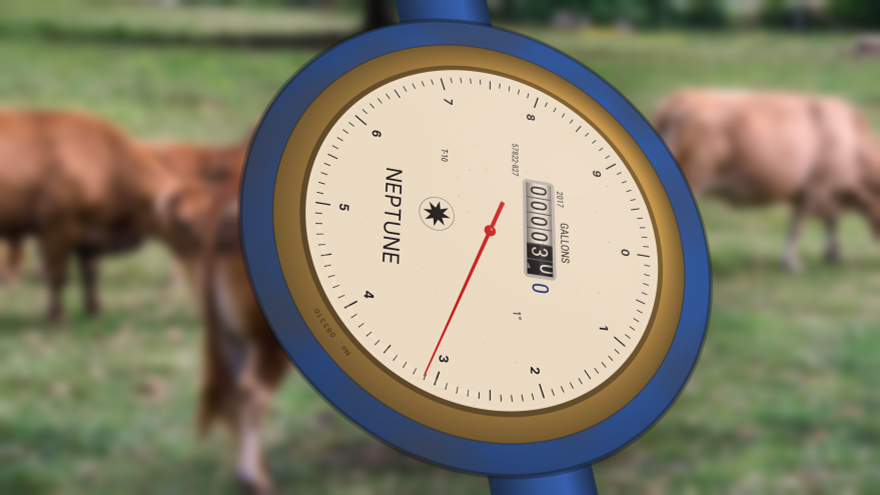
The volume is 303.1 gal
